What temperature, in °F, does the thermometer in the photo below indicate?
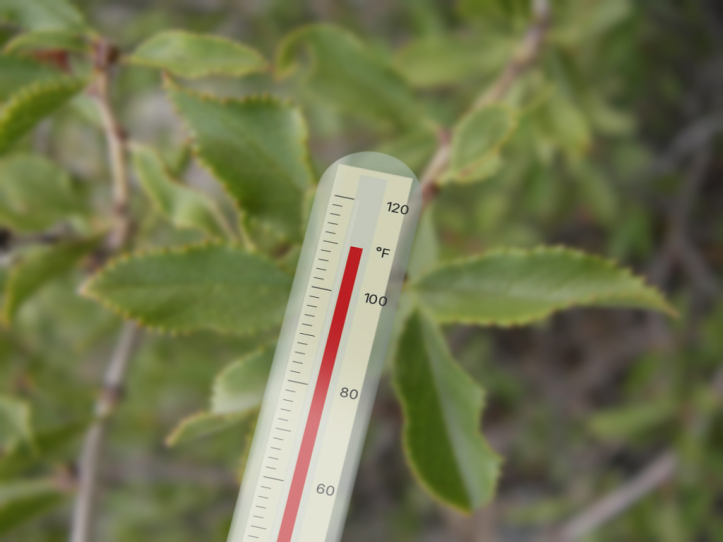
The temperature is 110 °F
